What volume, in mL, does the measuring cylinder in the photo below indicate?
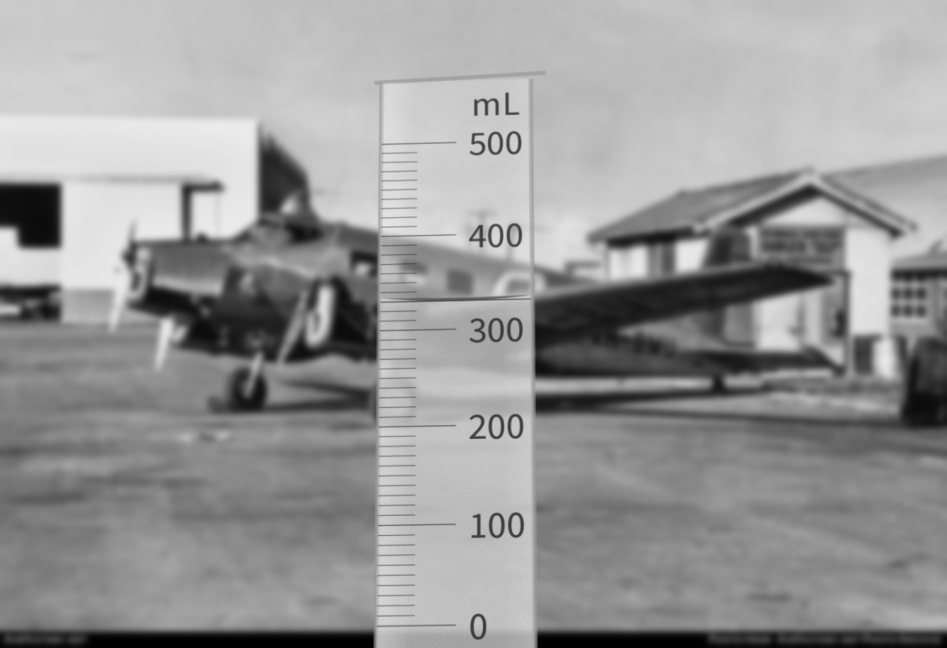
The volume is 330 mL
